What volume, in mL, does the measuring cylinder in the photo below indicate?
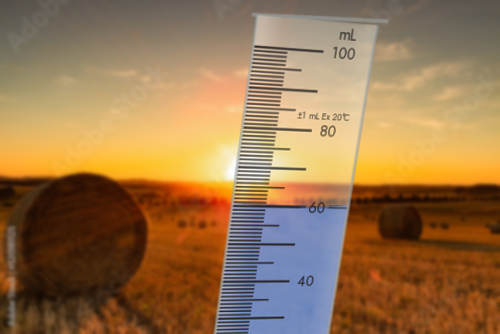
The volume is 60 mL
